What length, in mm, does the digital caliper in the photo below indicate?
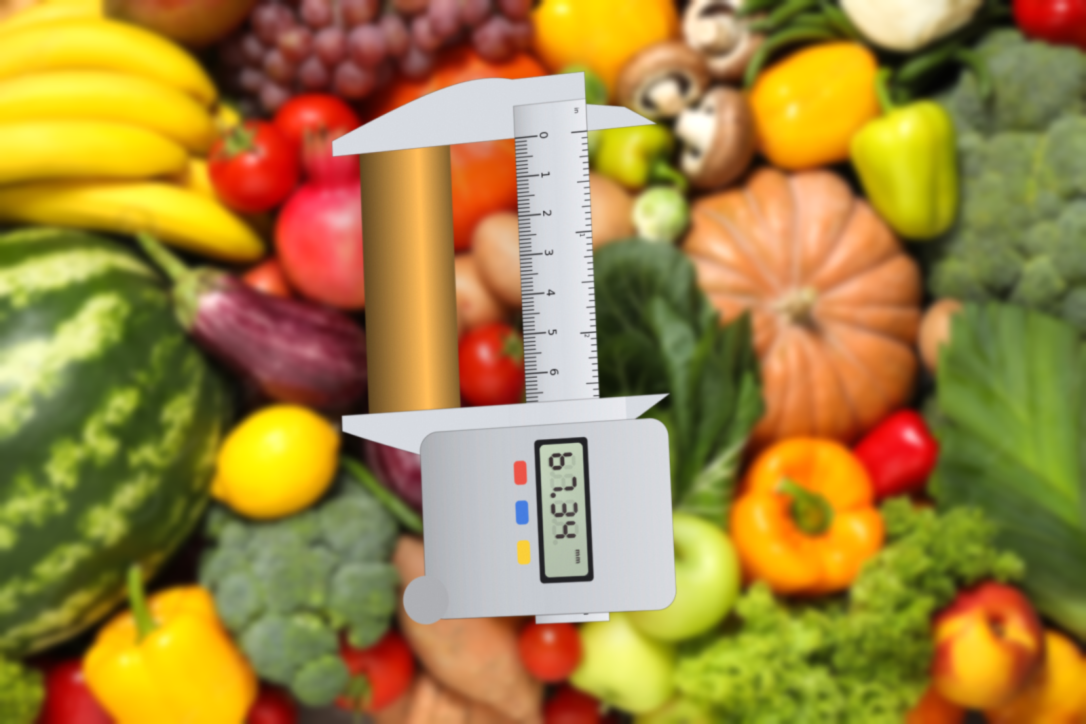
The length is 67.34 mm
